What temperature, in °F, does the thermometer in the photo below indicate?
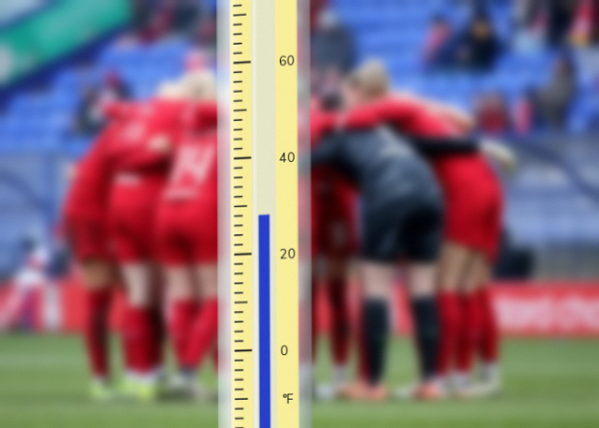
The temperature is 28 °F
